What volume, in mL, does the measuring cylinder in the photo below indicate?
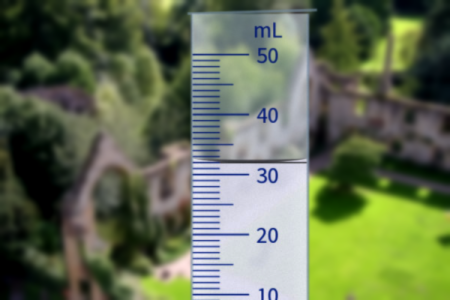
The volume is 32 mL
